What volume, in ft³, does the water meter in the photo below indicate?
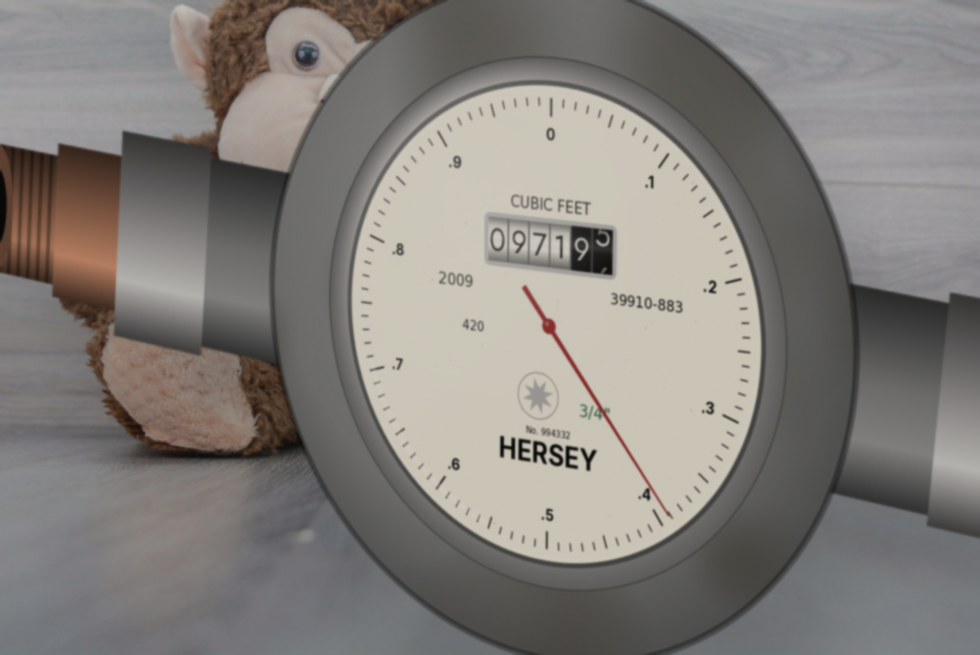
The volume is 97195.39 ft³
